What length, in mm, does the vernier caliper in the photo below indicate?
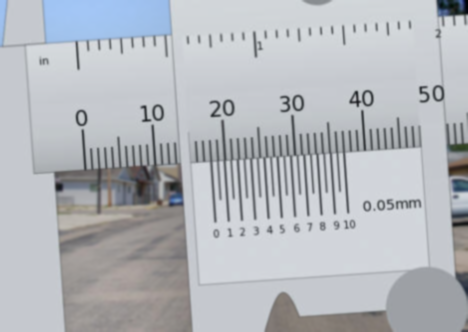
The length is 18.0 mm
